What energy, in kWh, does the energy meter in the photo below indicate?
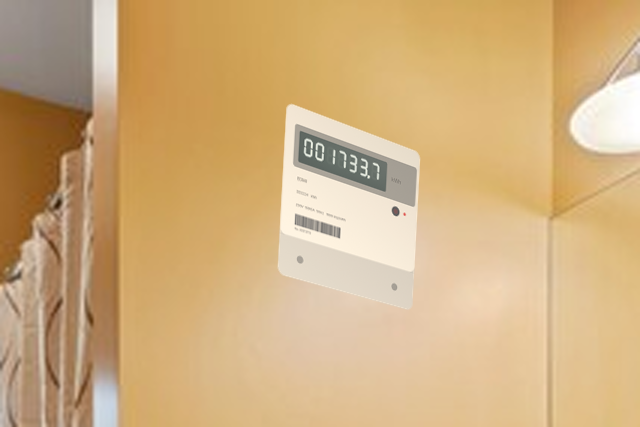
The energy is 1733.7 kWh
